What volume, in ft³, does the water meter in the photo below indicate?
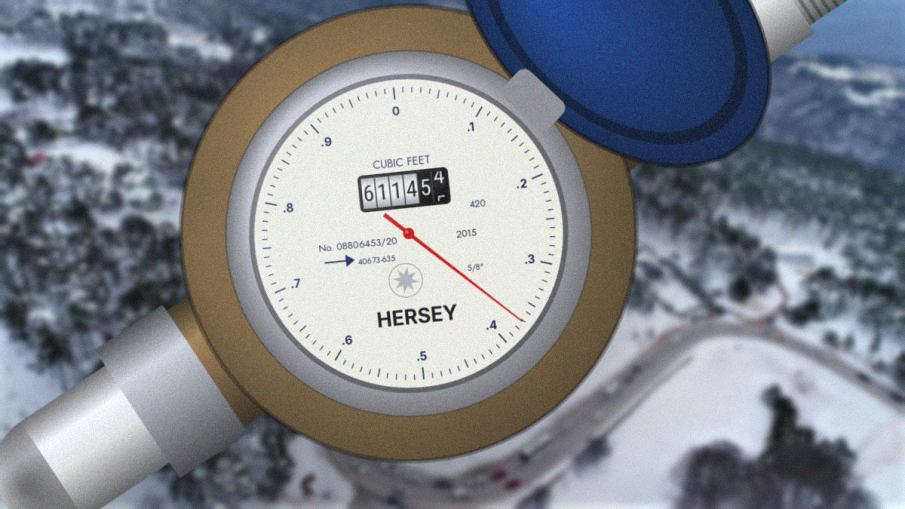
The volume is 611454.37 ft³
